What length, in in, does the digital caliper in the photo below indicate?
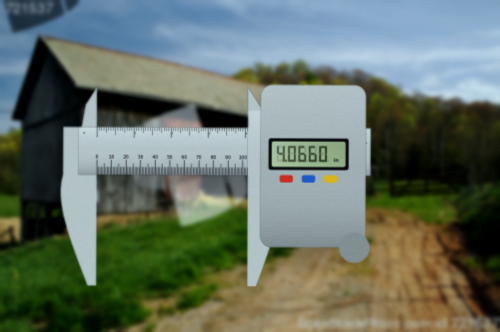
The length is 4.0660 in
